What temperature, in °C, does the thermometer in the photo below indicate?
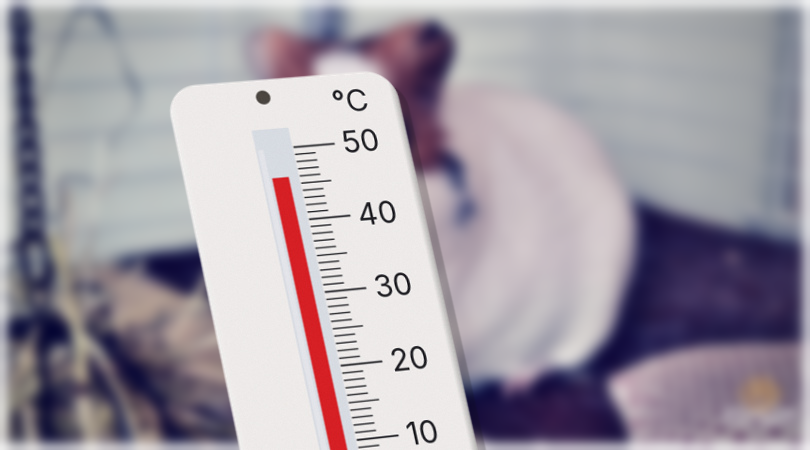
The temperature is 46 °C
